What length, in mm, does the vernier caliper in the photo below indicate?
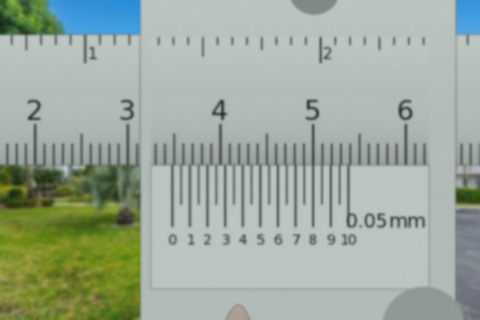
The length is 34.8 mm
